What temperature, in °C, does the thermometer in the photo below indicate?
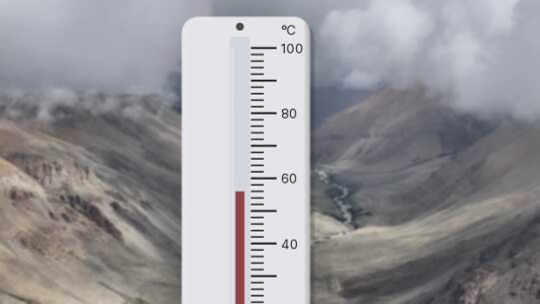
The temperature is 56 °C
